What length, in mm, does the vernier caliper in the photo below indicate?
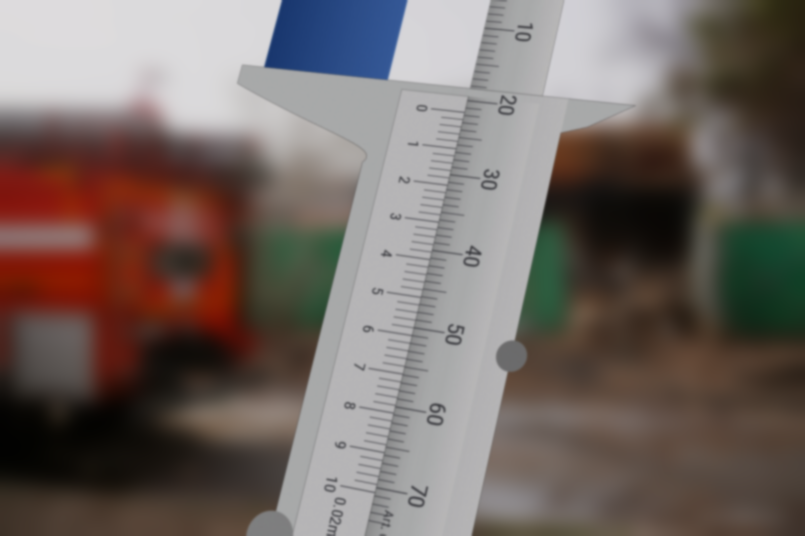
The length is 21.6 mm
